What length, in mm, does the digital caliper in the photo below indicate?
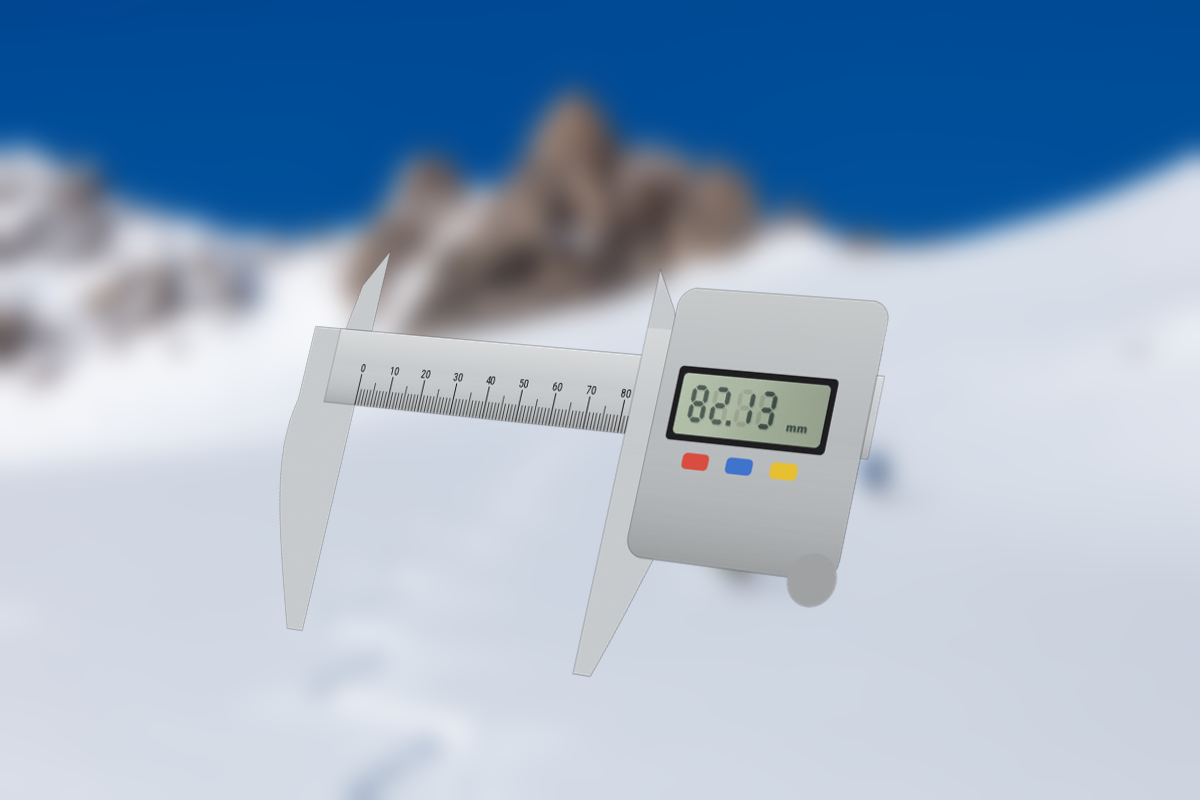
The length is 82.13 mm
